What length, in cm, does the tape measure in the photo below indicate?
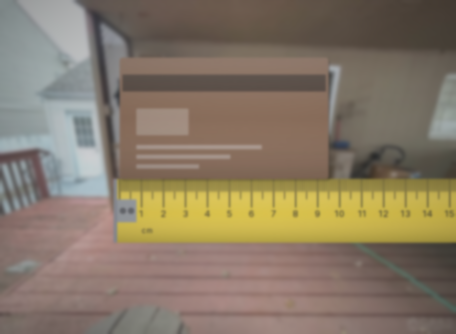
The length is 9.5 cm
